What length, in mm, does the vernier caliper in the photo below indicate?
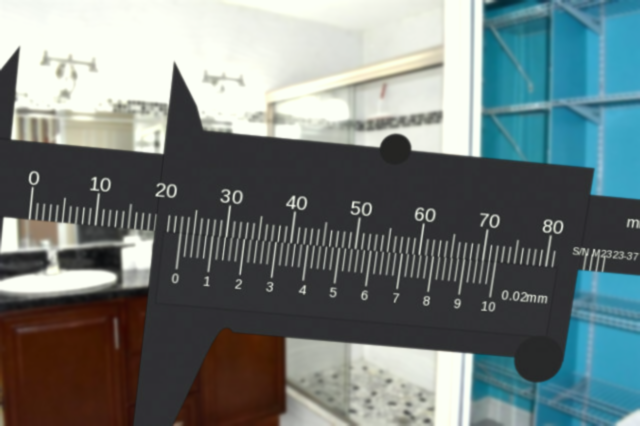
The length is 23.0 mm
